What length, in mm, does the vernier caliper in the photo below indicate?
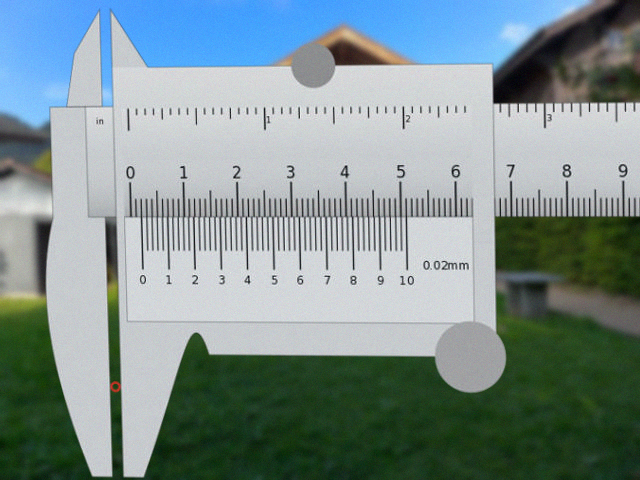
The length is 2.0 mm
